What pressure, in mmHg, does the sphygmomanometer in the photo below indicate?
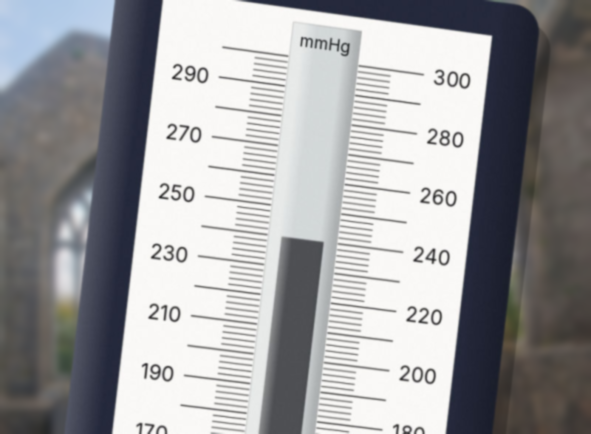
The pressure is 240 mmHg
